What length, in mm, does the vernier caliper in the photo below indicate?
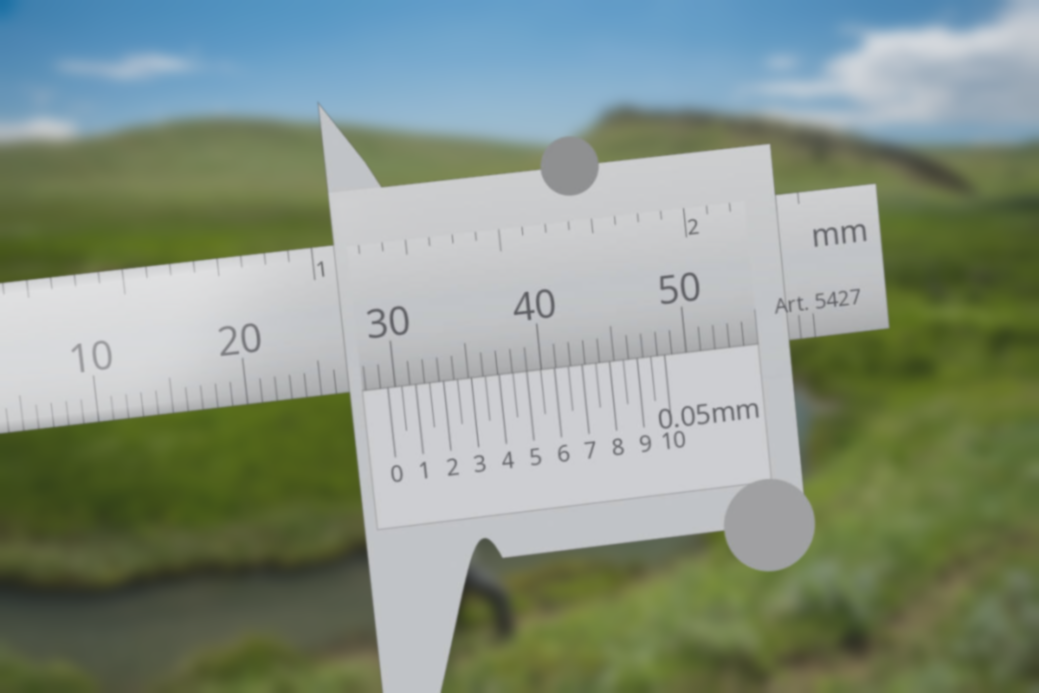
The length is 29.5 mm
